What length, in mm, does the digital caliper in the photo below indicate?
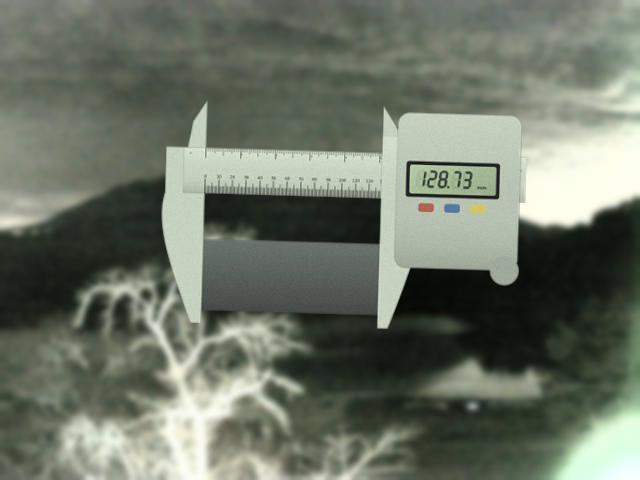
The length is 128.73 mm
